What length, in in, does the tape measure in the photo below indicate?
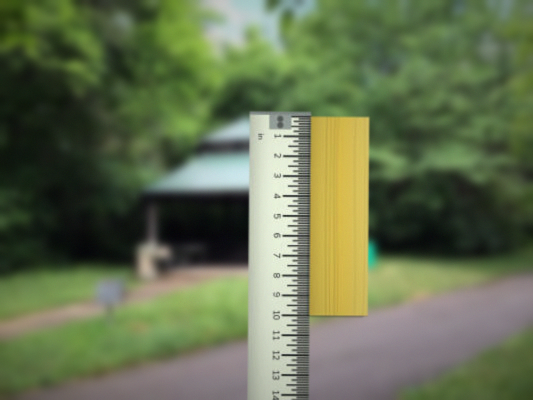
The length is 10 in
